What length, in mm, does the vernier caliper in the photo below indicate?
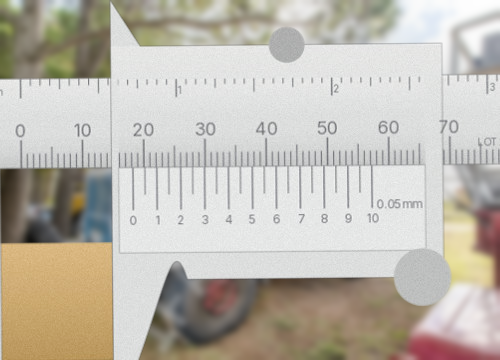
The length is 18.2 mm
